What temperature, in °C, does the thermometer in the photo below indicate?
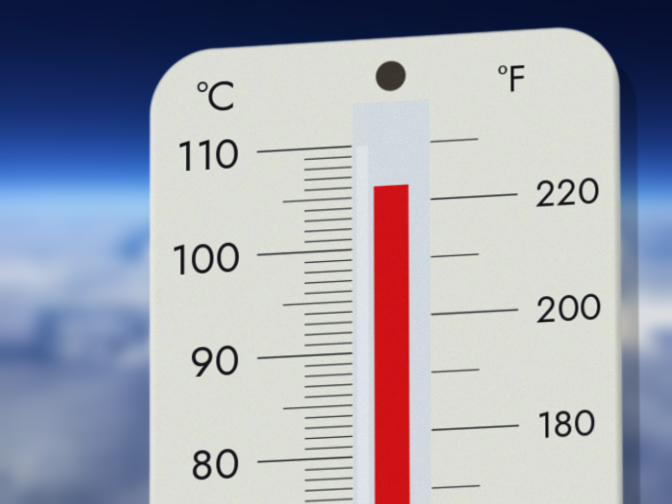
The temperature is 106 °C
